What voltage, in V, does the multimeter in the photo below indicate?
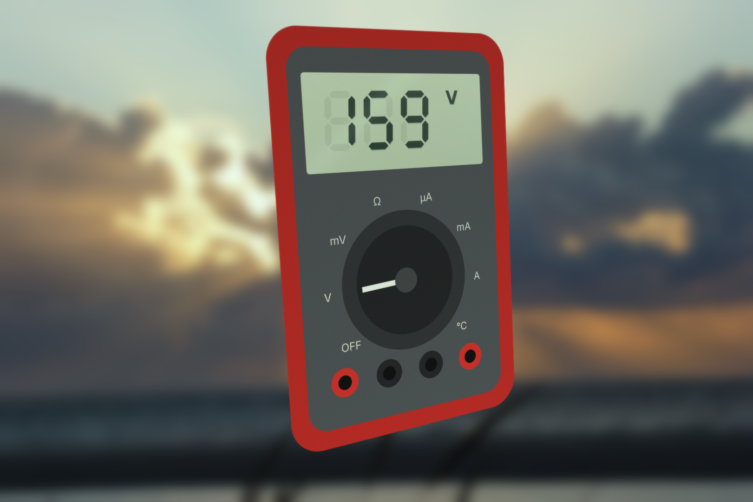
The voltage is 159 V
